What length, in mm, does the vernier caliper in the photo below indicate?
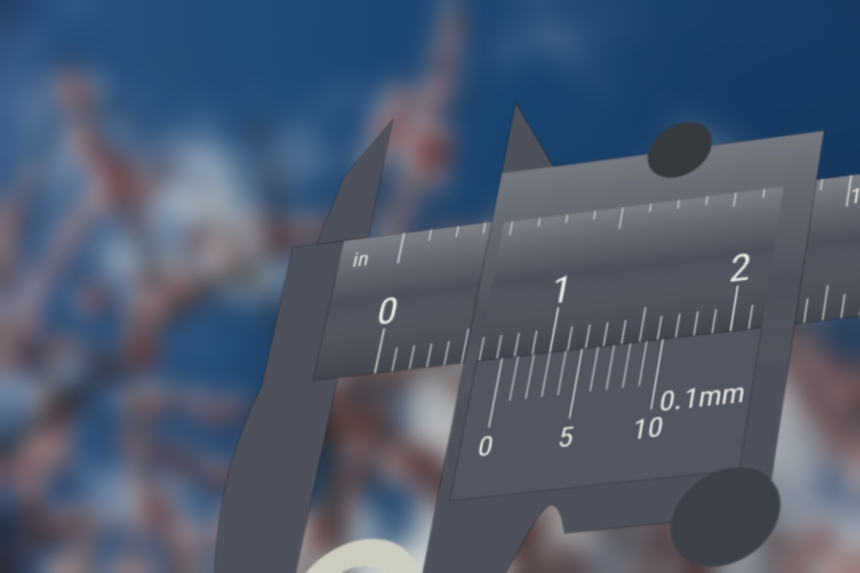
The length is 7.3 mm
